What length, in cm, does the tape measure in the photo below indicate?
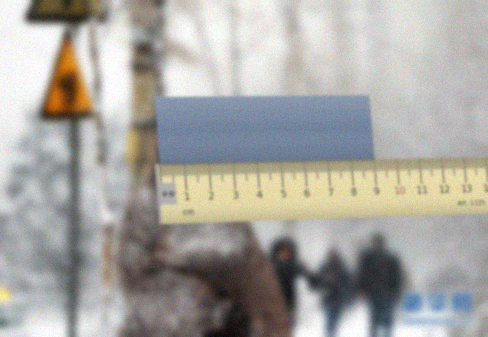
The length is 9 cm
